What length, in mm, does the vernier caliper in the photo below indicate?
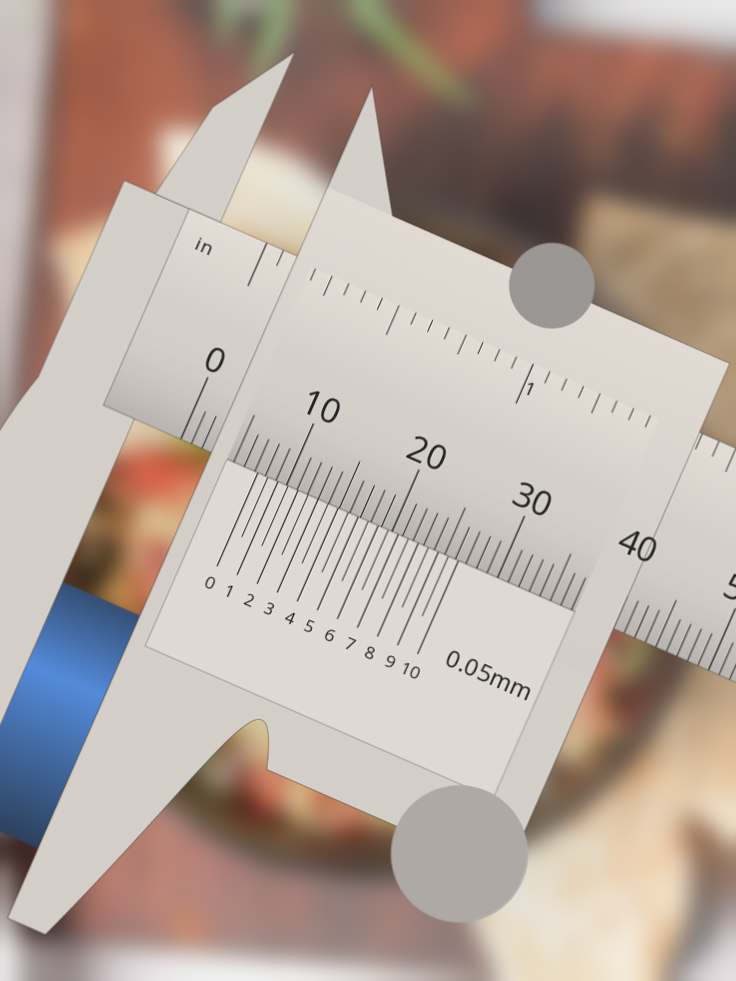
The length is 7.3 mm
